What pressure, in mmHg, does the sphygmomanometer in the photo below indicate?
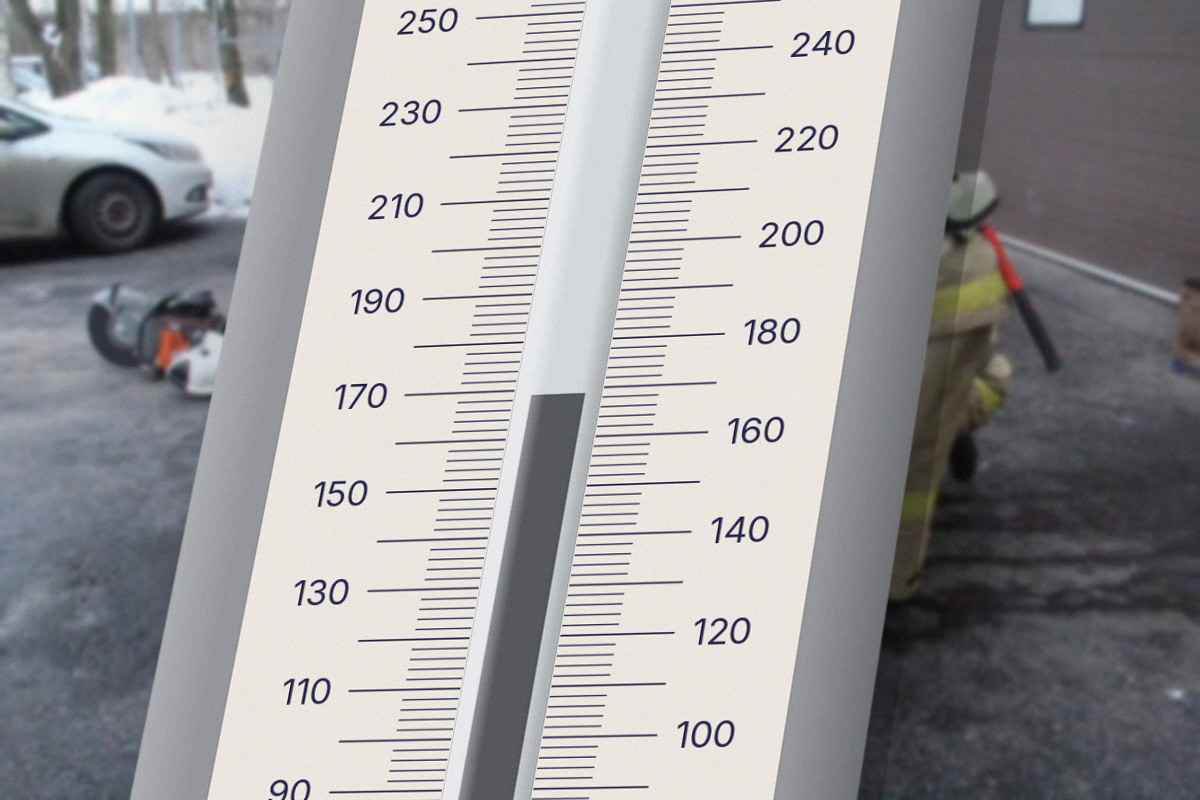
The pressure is 169 mmHg
